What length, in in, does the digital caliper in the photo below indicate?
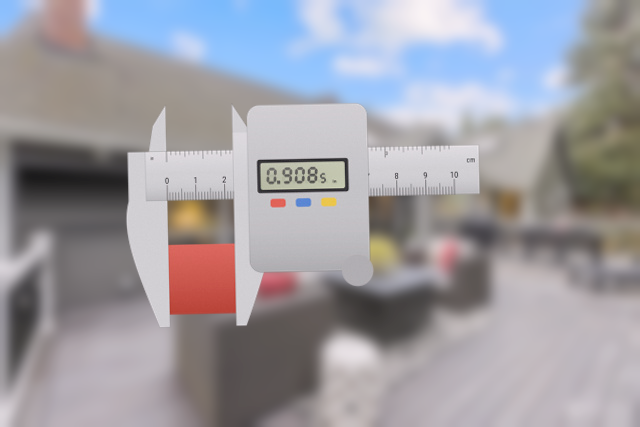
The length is 0.9085 in
